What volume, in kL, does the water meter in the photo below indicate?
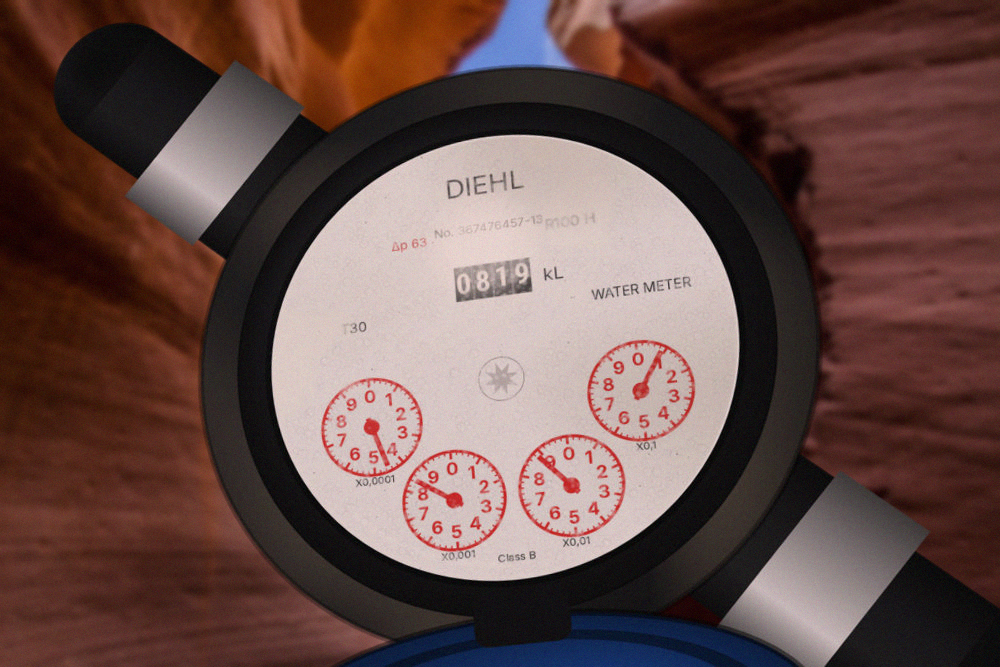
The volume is 819.0884 kL
